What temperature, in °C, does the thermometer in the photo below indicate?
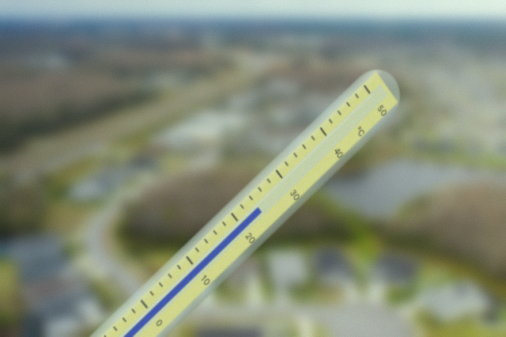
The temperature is 24 °C
